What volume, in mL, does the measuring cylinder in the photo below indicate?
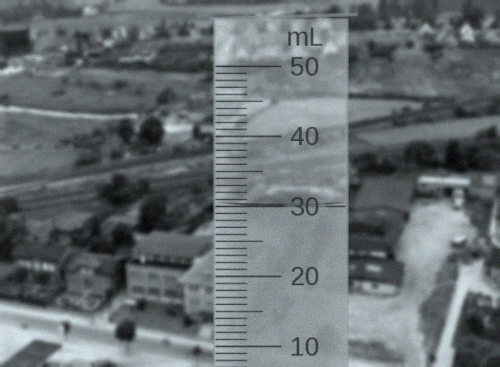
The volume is 30 mL
